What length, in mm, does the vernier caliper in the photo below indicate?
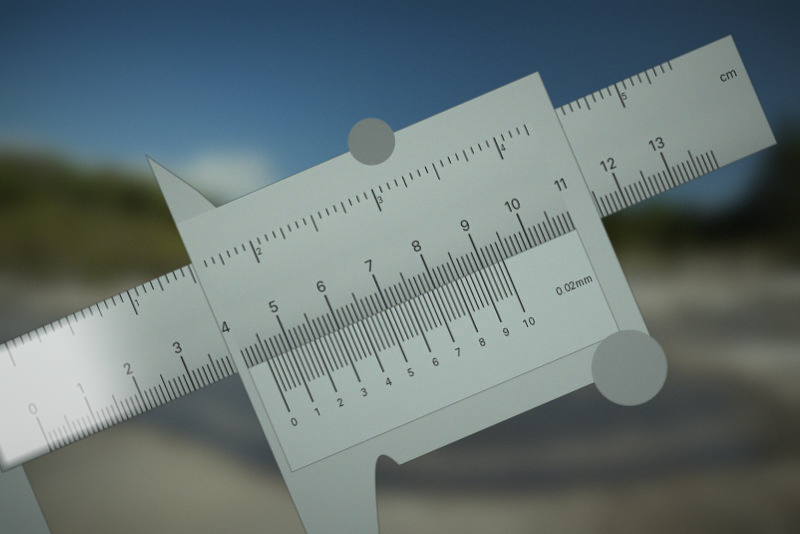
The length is 45.0 mm
